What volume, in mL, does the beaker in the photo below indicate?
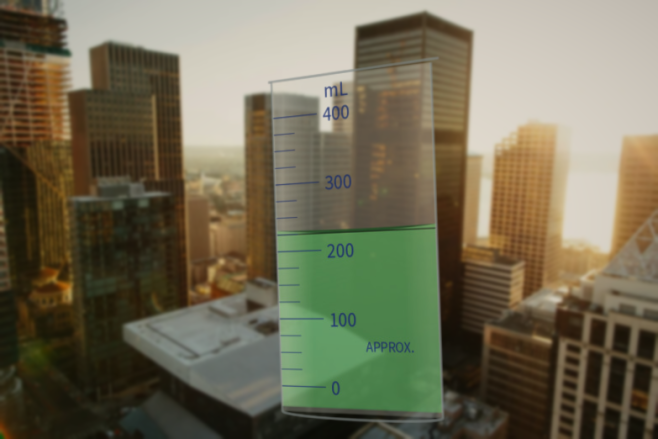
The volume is 225 mL
